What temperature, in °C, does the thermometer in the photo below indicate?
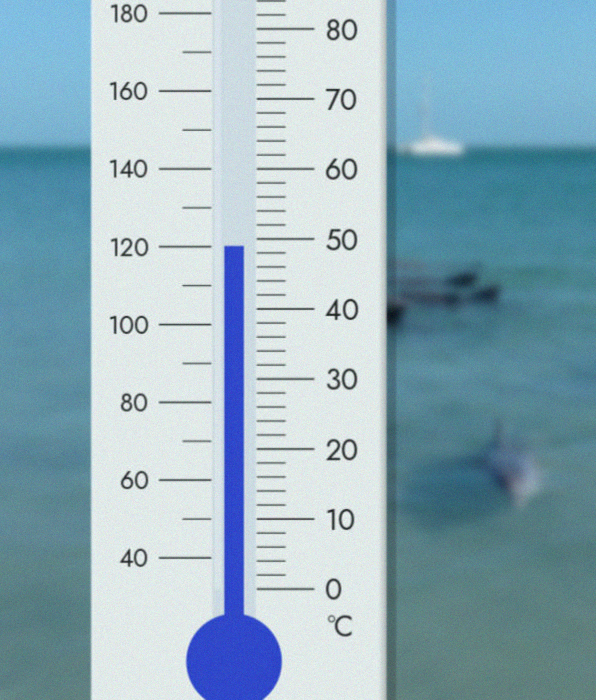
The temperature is 49 °C
